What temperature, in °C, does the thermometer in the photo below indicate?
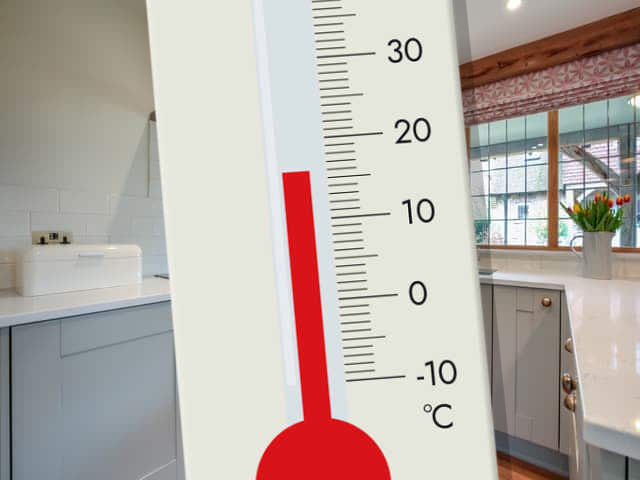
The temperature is 16 °C
